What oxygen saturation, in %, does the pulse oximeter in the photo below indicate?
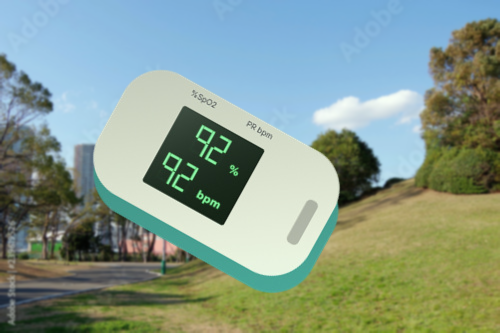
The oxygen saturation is 92 %
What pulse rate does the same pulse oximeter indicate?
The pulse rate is 92 bpm
